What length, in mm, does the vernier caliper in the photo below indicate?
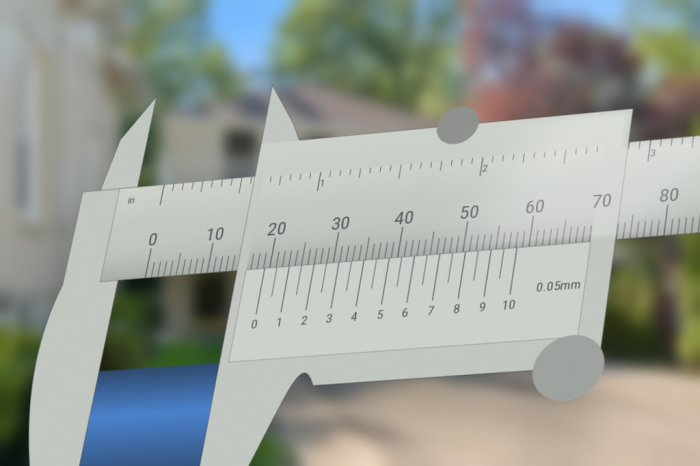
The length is 19.2 mm
